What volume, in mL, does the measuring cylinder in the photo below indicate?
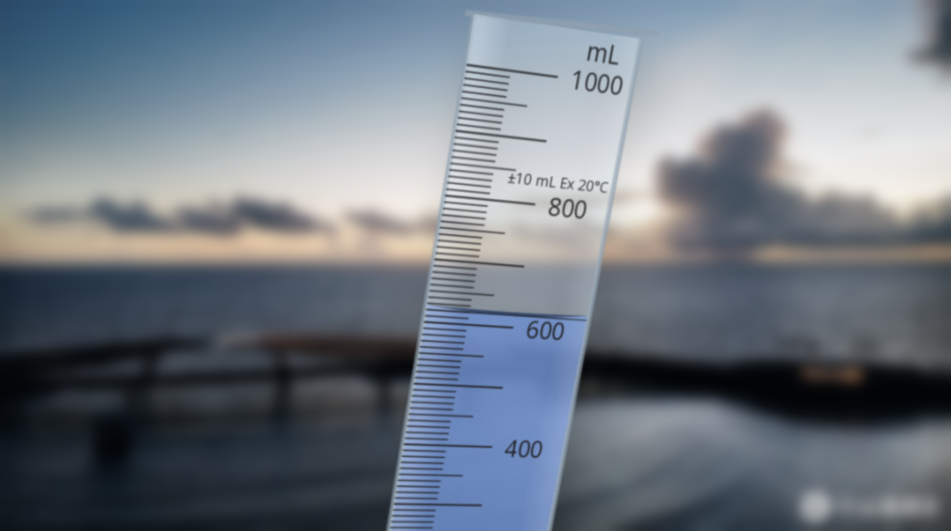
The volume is 620 mL
